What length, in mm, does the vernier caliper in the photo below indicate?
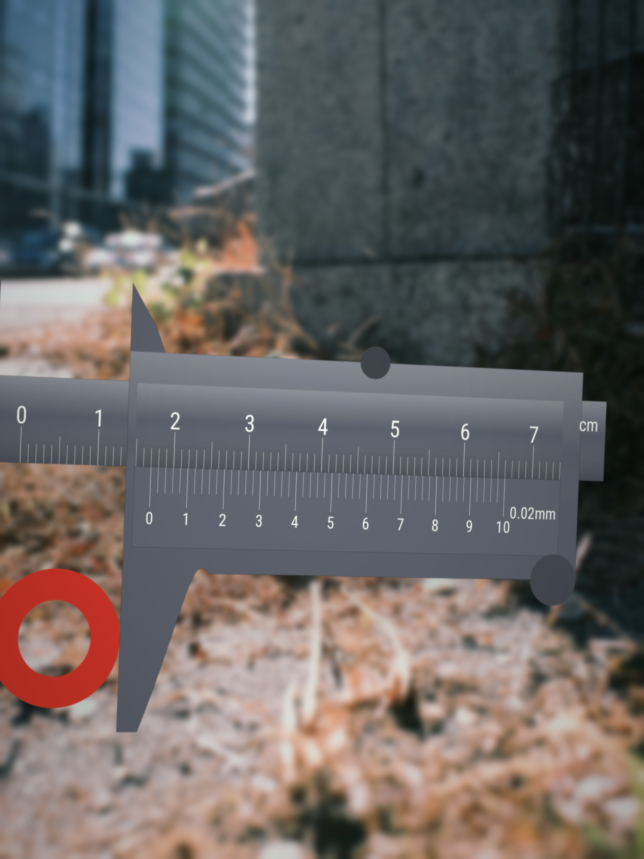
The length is 17.0 mm
